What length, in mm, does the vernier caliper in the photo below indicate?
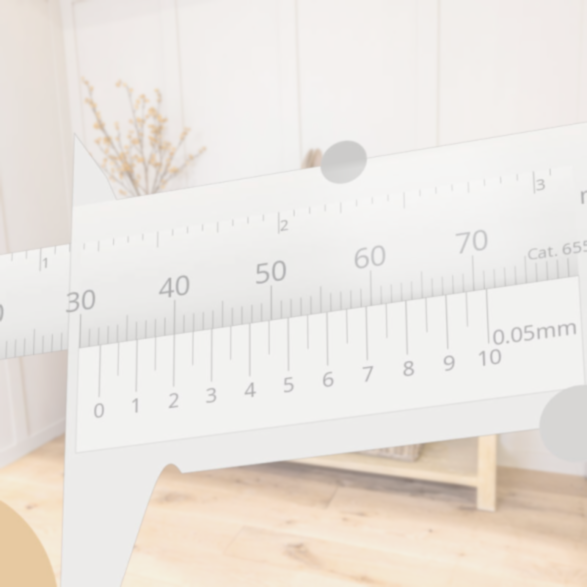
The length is 32.2 mm
